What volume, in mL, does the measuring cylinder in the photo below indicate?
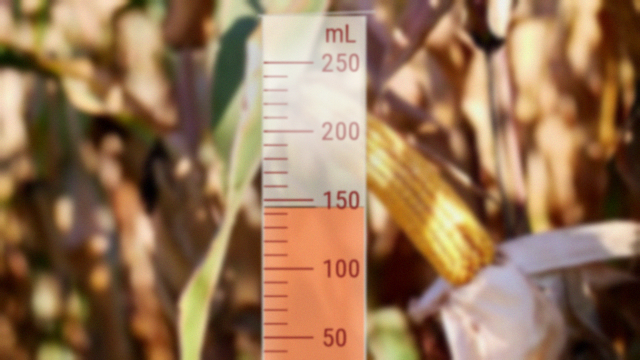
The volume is 145 mL
